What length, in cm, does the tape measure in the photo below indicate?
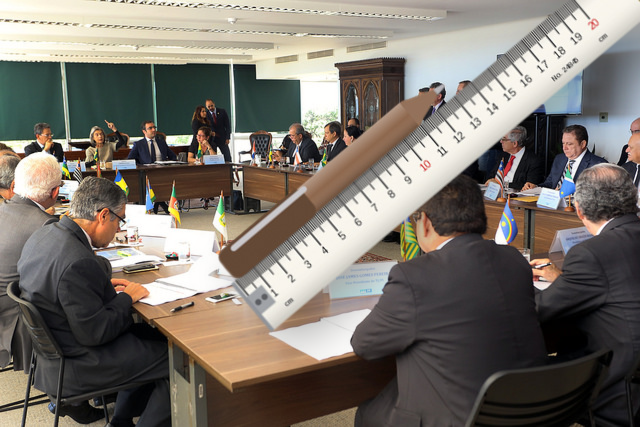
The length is 13 cm
